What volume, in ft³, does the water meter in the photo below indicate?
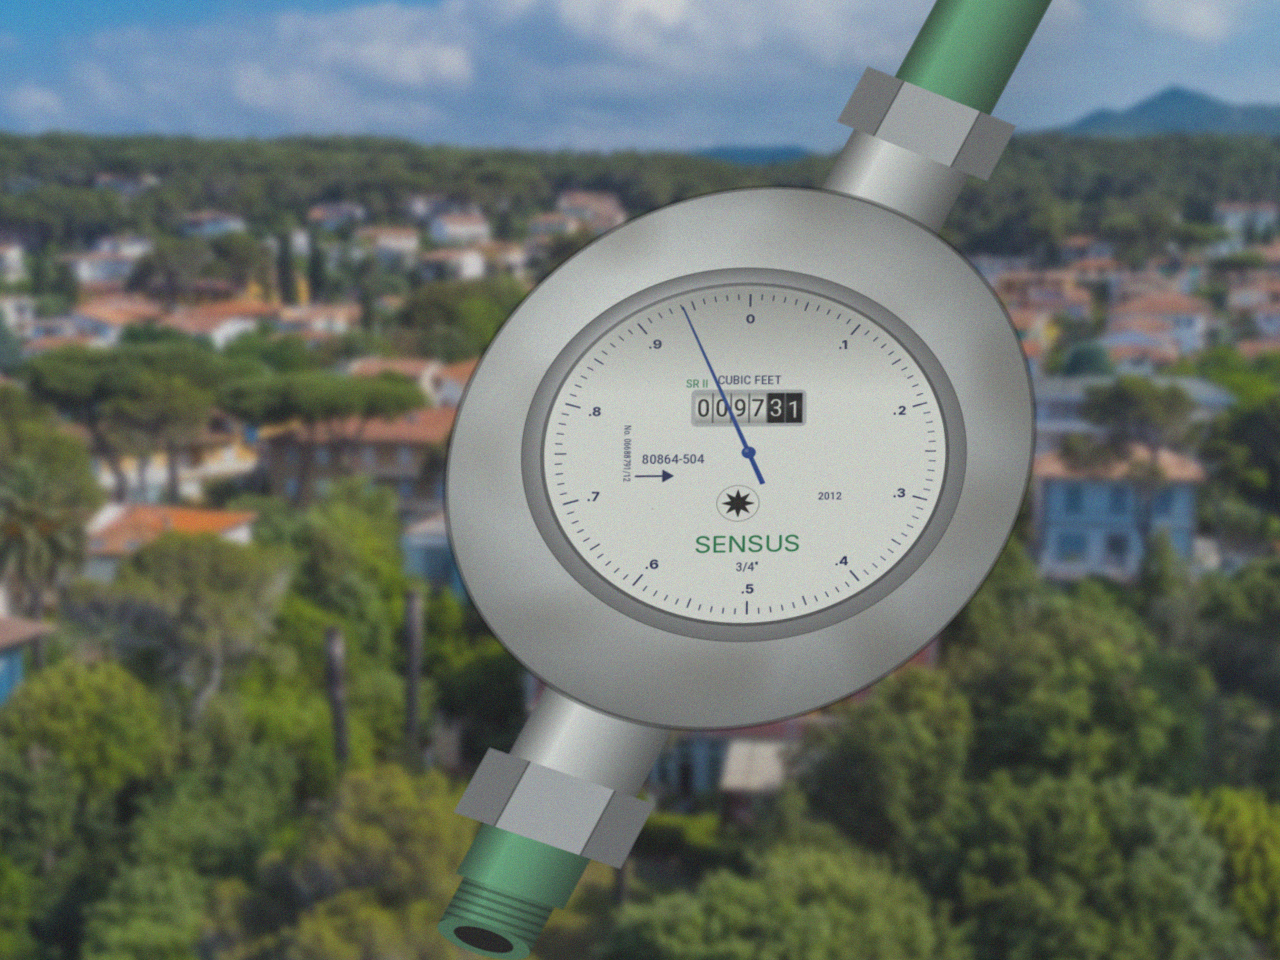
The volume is 9730.94 ft³
